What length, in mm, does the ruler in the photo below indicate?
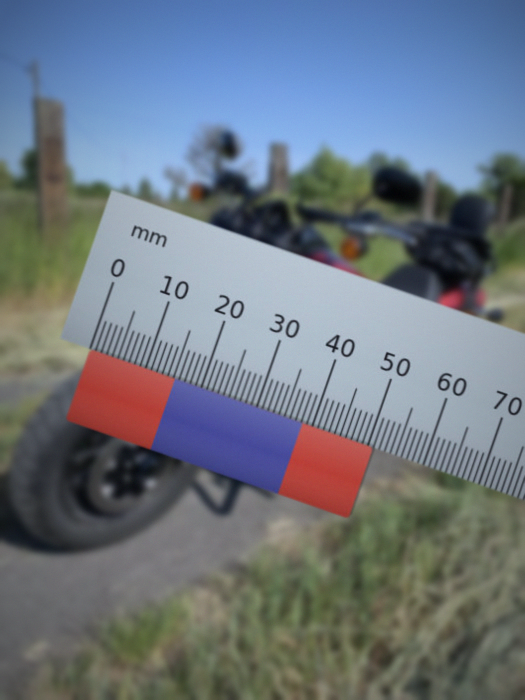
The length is 51 mm
